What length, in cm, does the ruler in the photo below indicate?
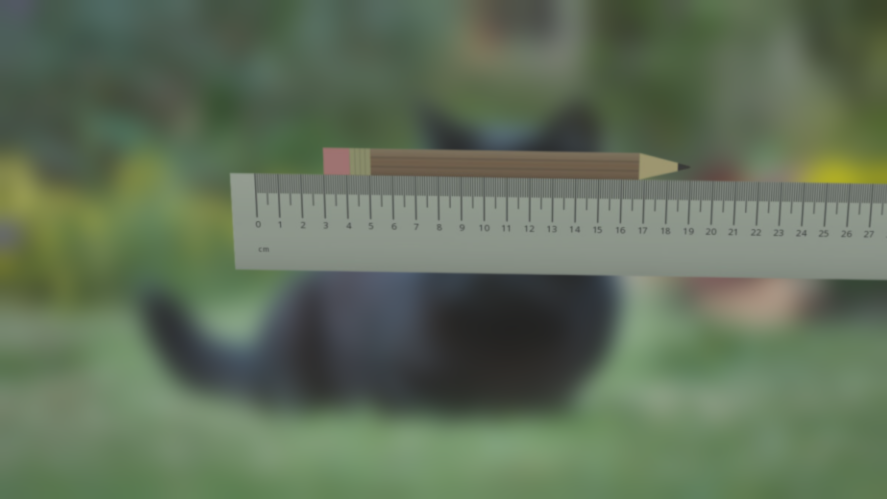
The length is 16 cm
